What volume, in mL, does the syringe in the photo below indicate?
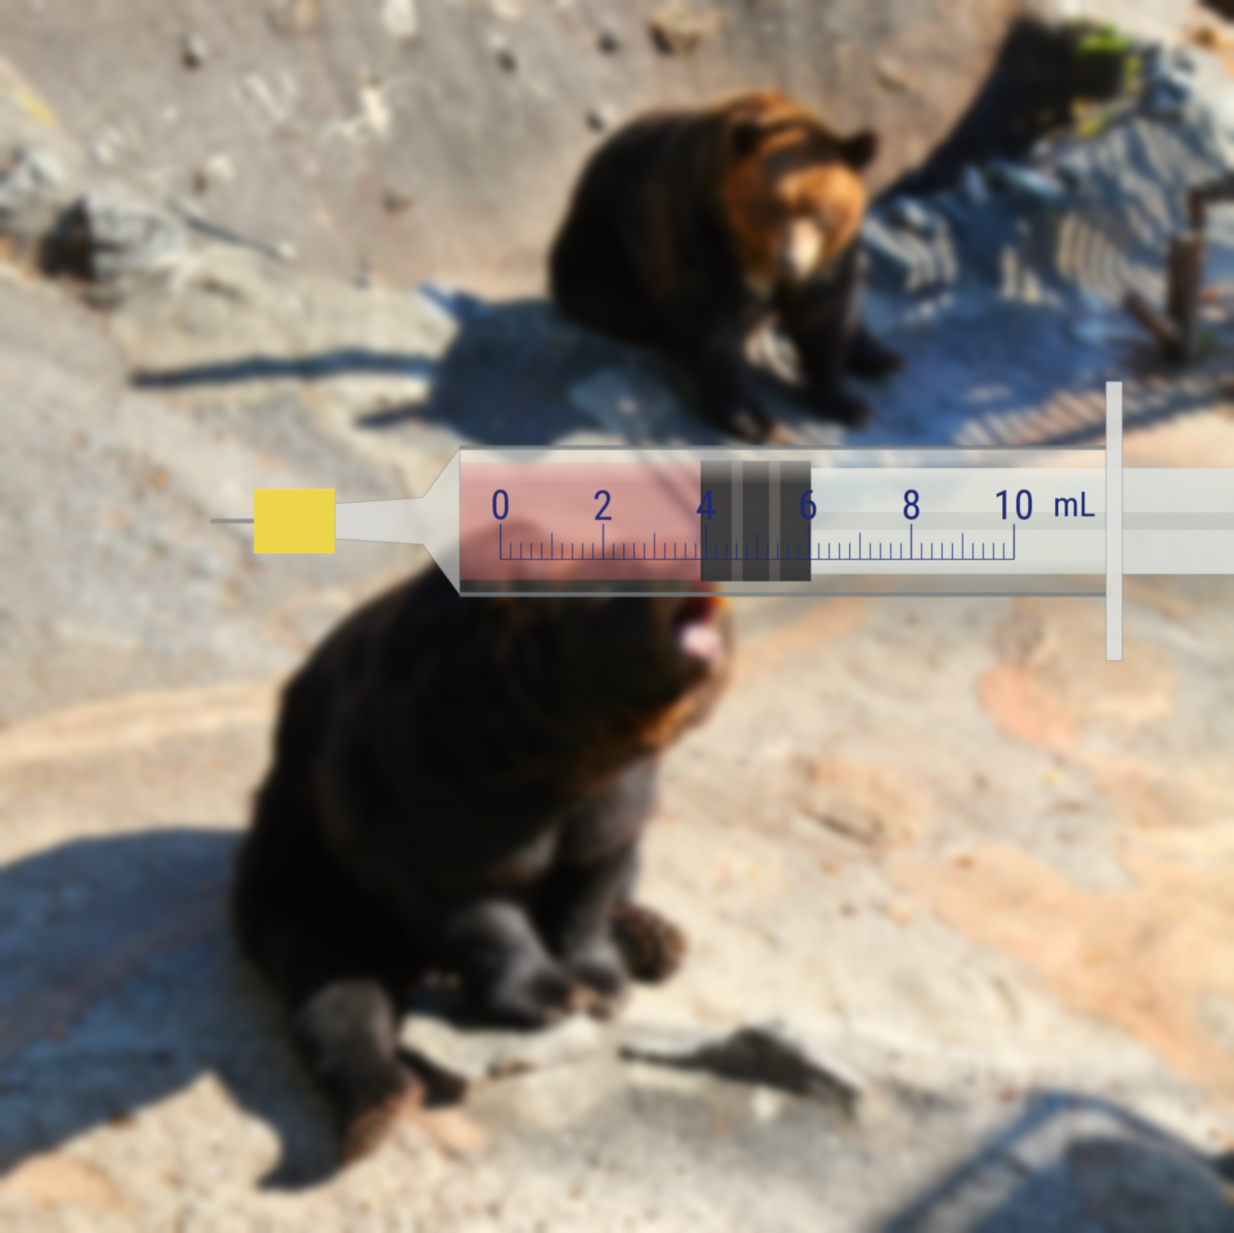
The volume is 3.9 mL
